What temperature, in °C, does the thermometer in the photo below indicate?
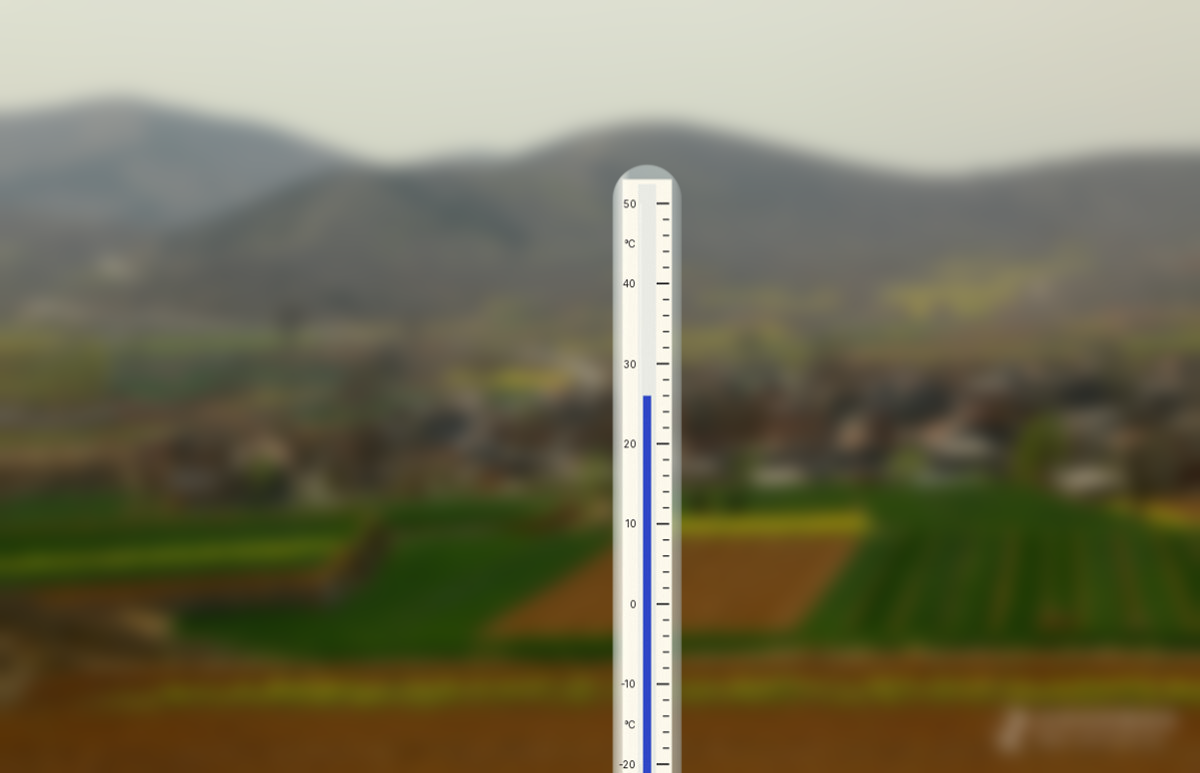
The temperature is 26 °C
